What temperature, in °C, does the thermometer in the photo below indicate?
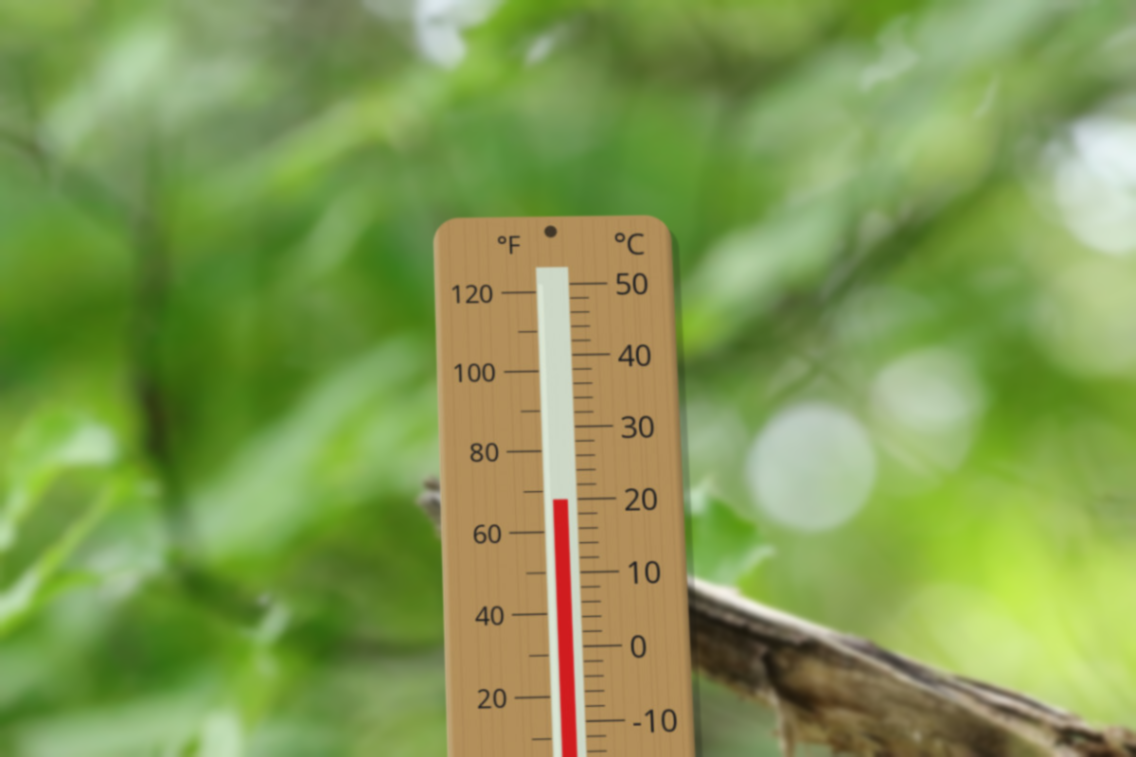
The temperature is 20 °C
